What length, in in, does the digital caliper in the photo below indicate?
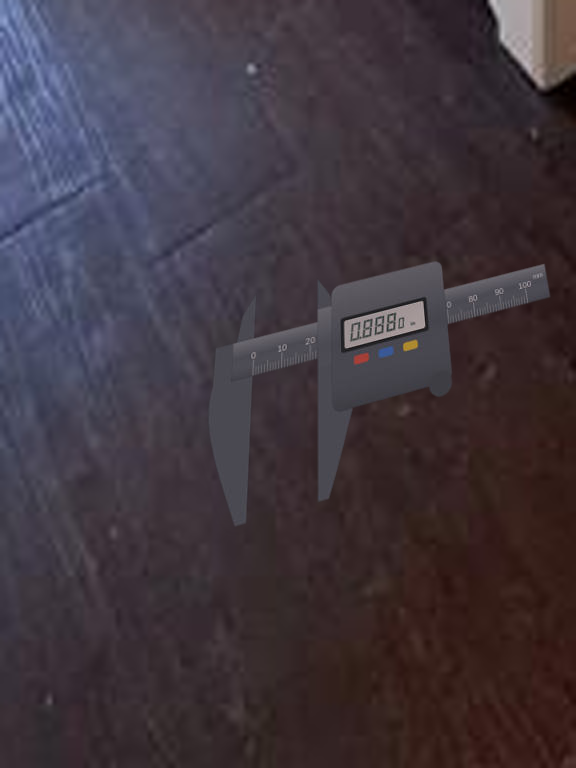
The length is 0.8880 in
